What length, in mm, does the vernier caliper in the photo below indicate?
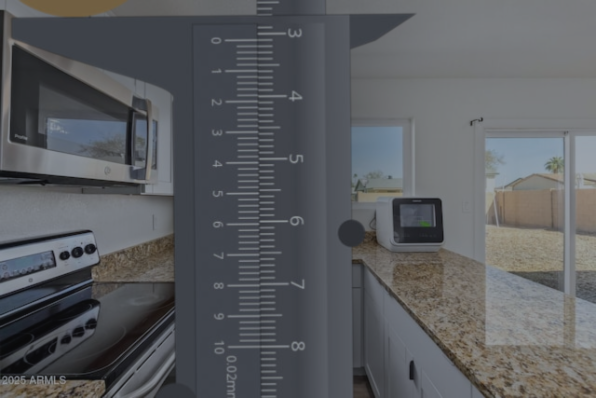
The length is 31.0 mm
